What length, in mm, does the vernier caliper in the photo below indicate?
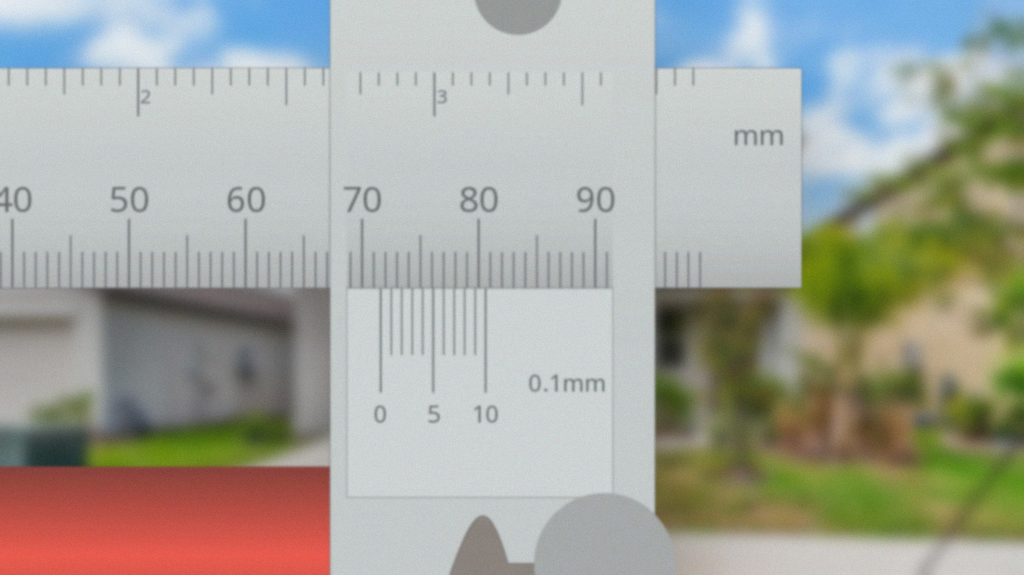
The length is 71.6 mm
